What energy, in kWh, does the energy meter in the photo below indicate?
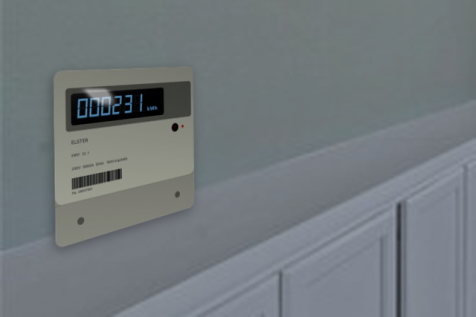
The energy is 231 kWh
